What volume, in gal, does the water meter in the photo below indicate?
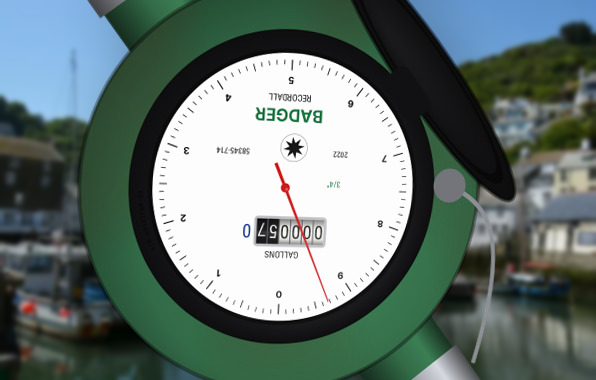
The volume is 569.3 gal
